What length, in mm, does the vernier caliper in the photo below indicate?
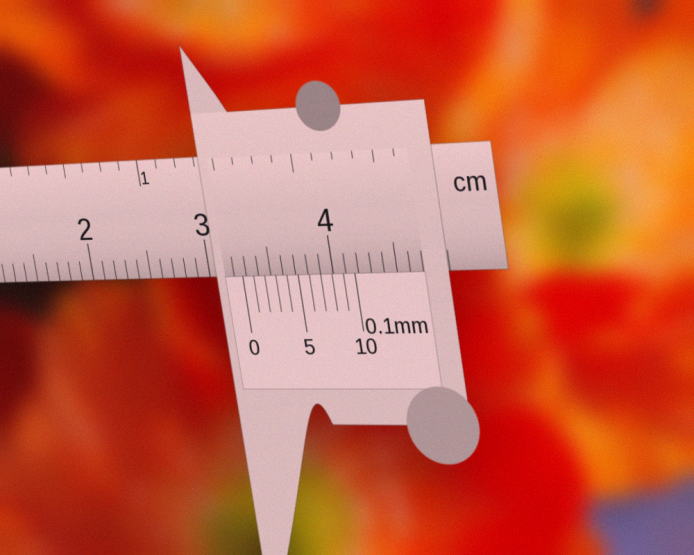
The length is 32.7 mm
